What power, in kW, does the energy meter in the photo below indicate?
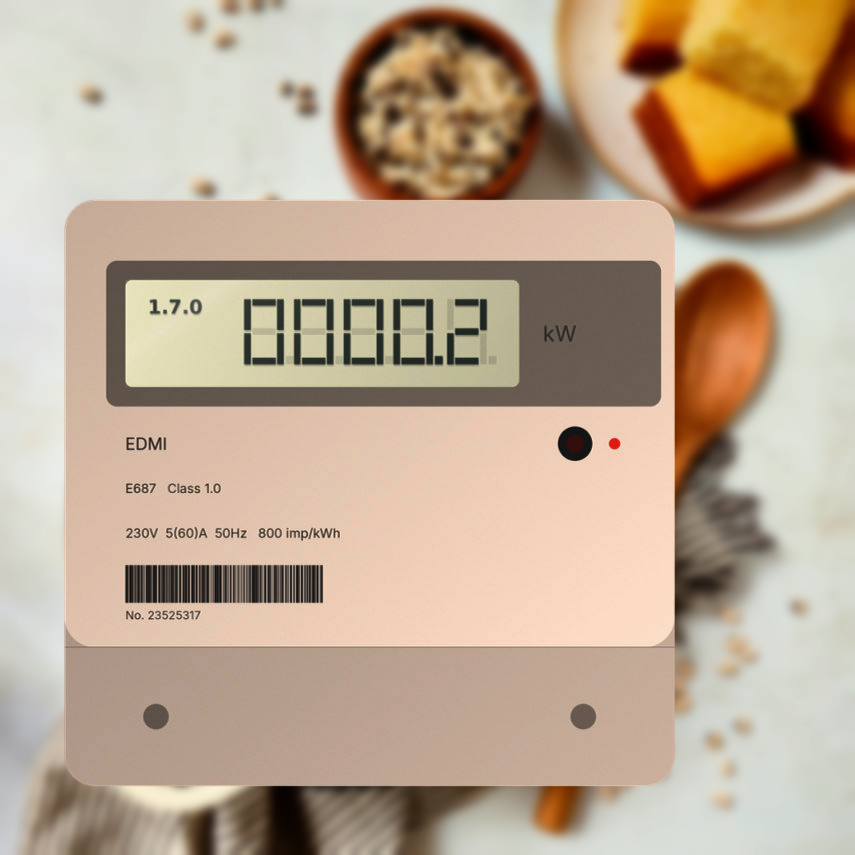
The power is 0.2 kW
